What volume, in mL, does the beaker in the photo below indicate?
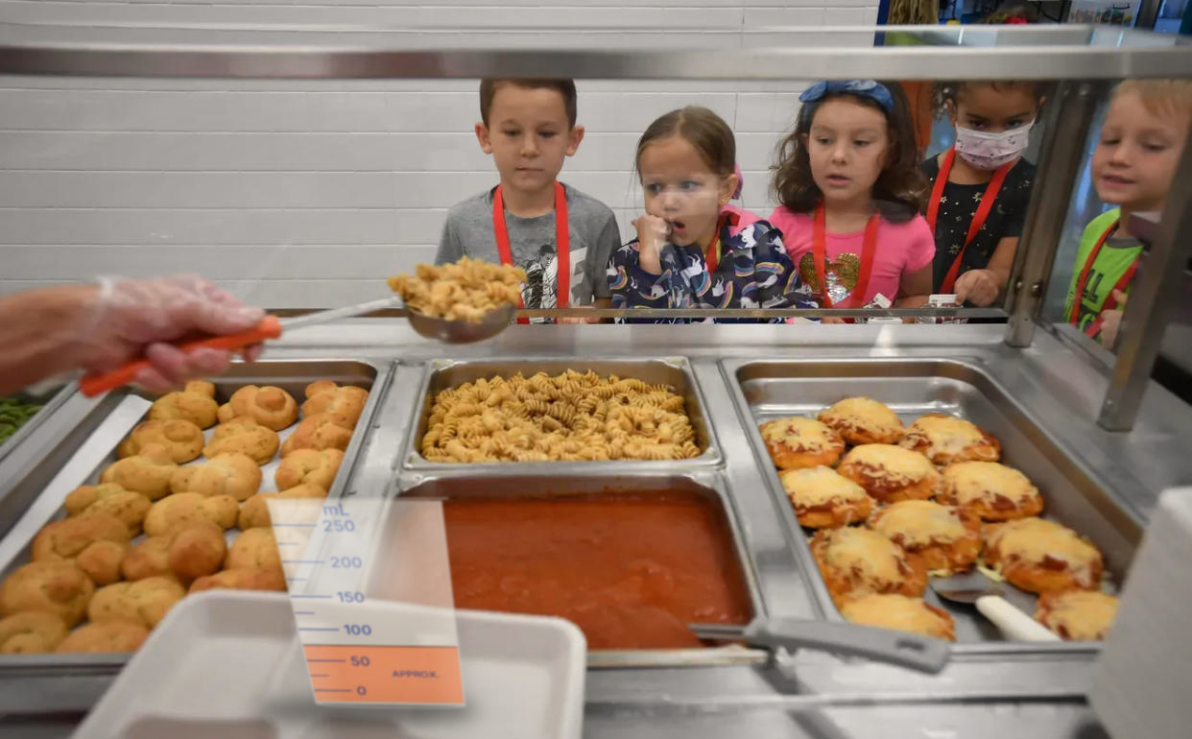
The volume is 75 mL
